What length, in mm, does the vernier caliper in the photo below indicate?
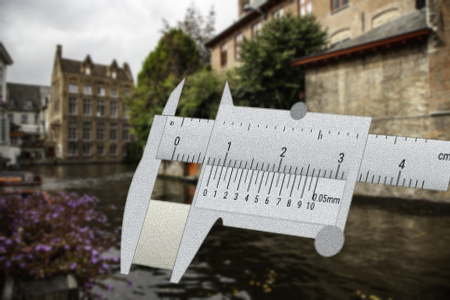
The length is 8.0 mm
